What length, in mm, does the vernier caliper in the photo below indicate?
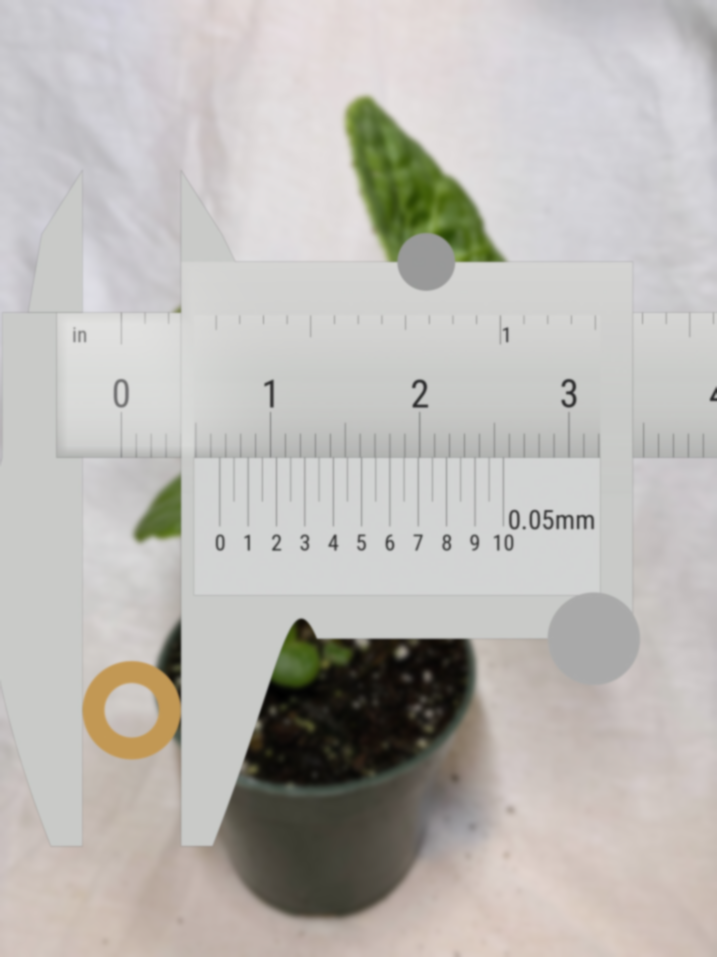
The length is 6.6 mm
